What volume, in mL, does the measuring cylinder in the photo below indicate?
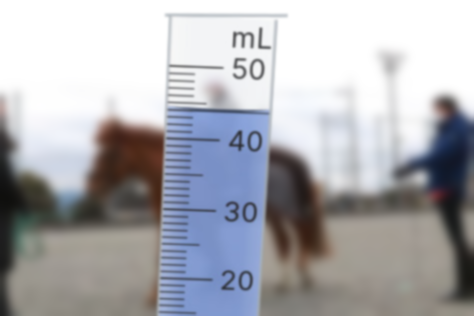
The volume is 44 mL
